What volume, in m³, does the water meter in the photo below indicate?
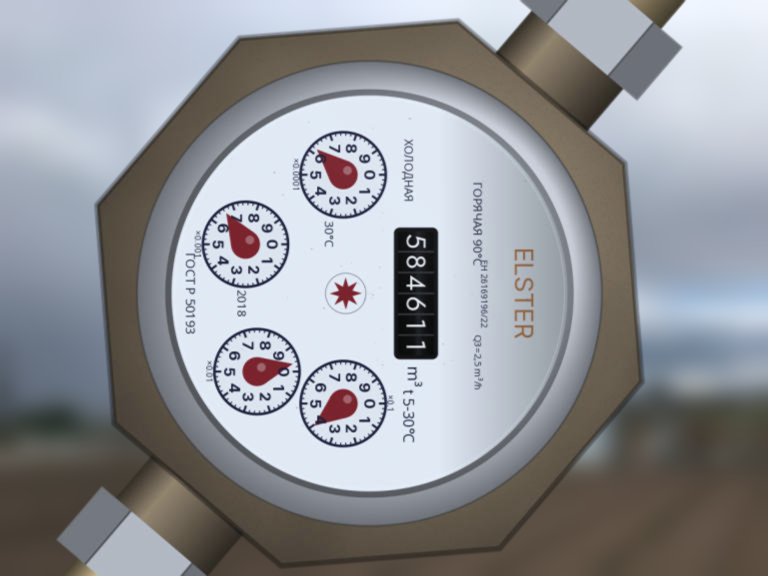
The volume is 584611.3966 m³
